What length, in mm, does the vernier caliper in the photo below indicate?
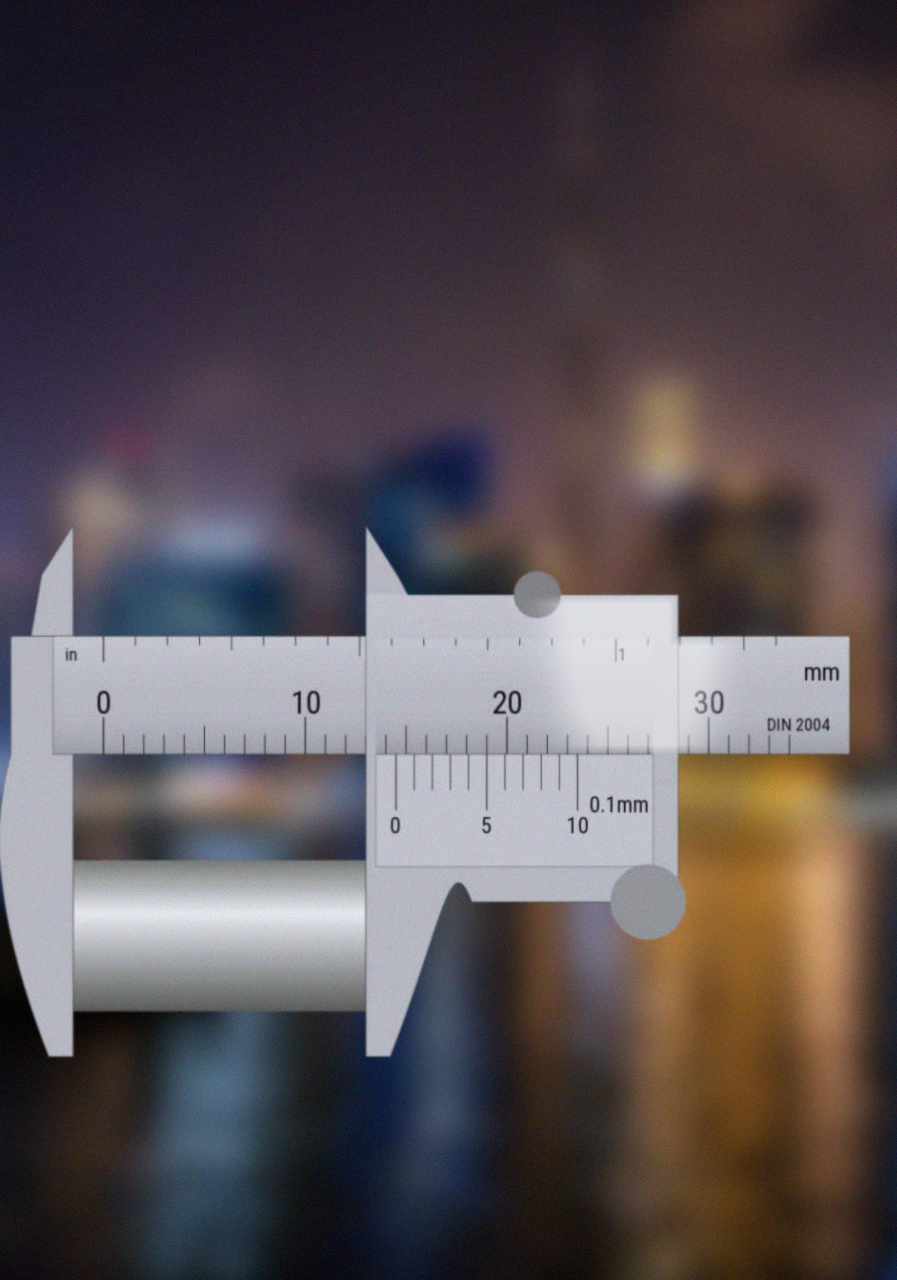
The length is 14.5 mm
